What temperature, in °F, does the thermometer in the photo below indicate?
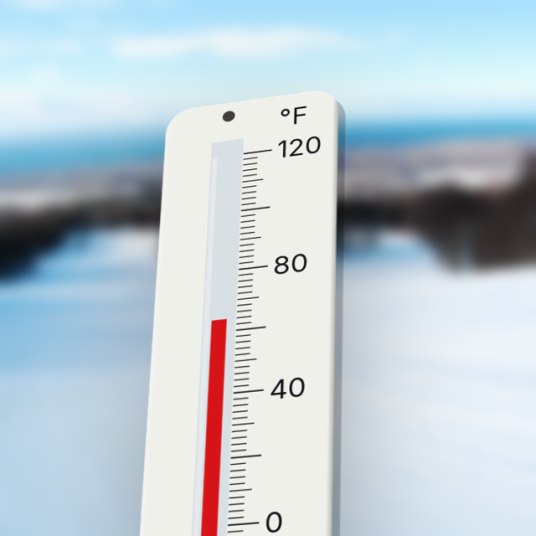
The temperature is 64 °F
